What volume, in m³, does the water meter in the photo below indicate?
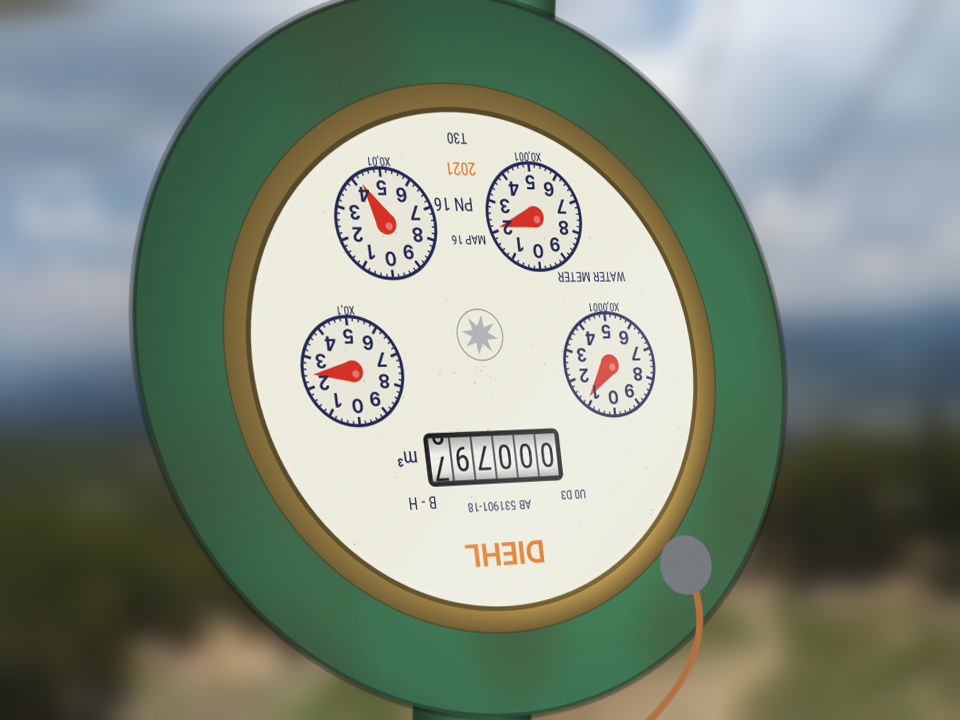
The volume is 797.2421 m³
